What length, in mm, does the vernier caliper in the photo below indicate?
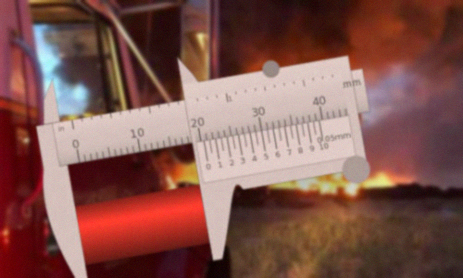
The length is 20.5 mm
